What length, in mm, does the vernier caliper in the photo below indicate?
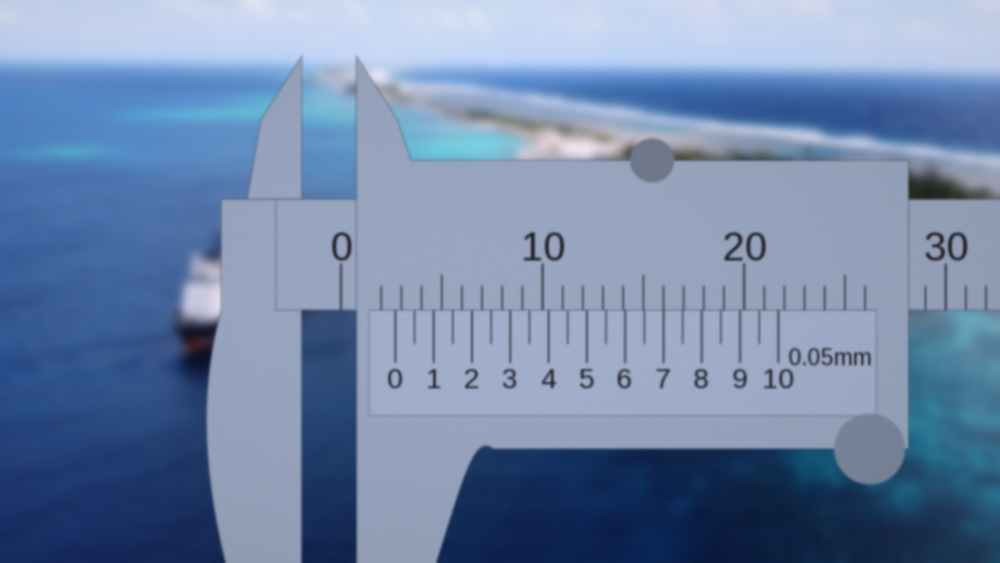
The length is 2.7 mm
